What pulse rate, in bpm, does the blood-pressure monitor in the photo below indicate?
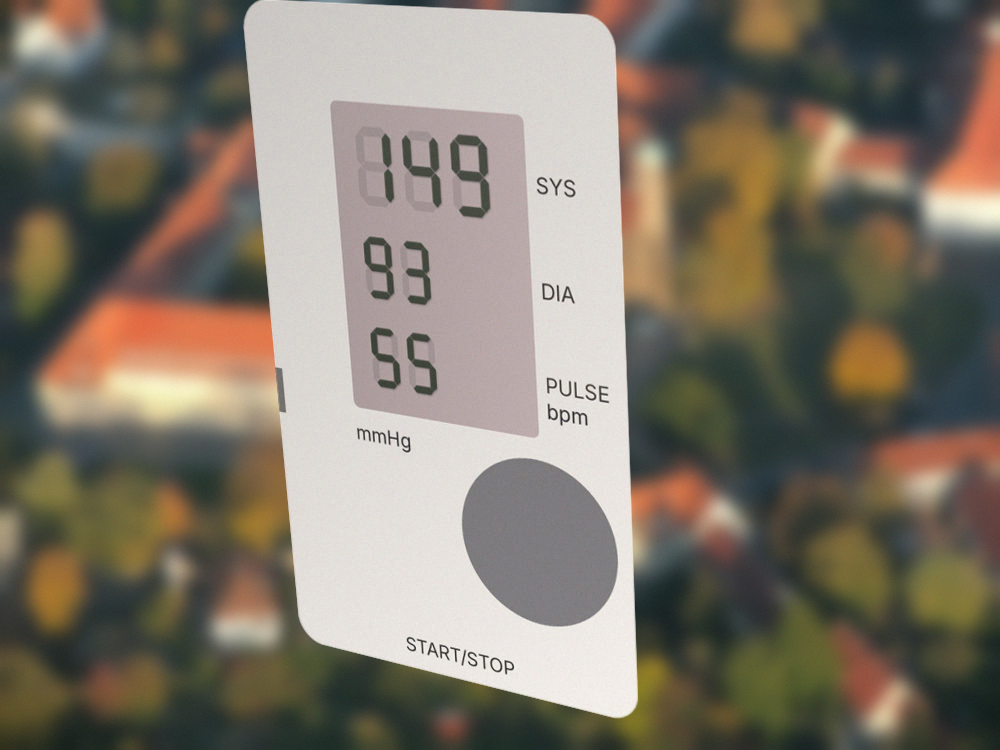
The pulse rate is 55 bpm
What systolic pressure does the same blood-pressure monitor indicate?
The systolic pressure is 149 mmHg
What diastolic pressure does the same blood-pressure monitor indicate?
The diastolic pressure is 93 mmHg
